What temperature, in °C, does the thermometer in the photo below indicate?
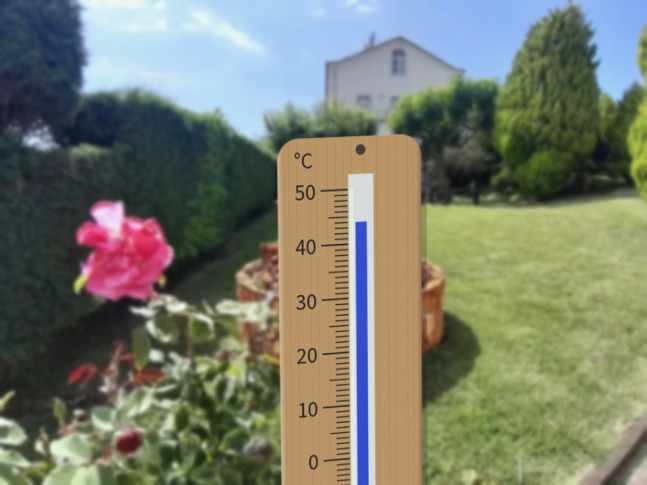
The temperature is 44 °C
